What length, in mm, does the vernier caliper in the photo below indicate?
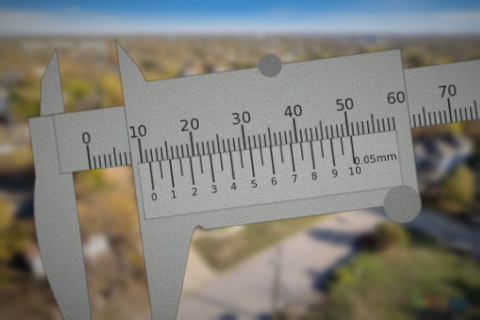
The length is 11.5 mm
